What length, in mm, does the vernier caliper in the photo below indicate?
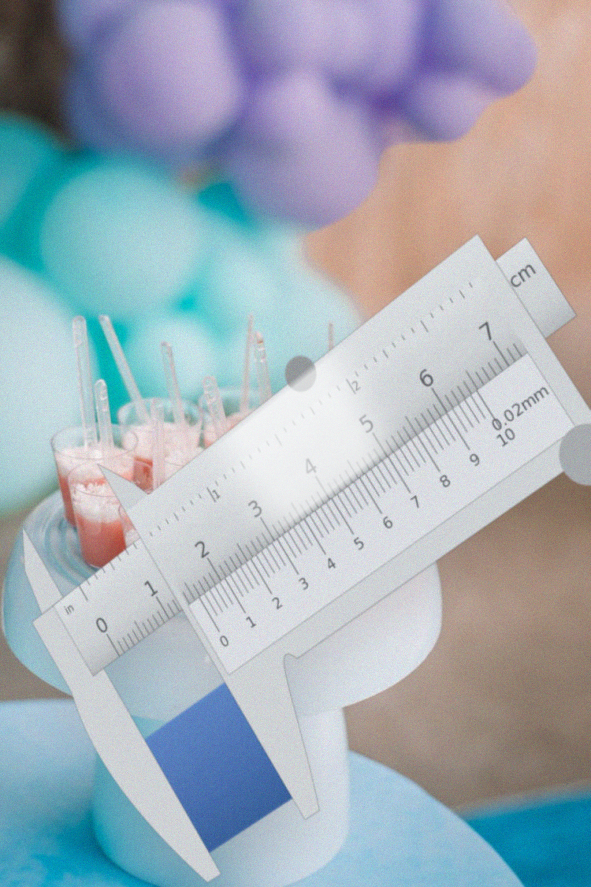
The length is 15.8 mm
